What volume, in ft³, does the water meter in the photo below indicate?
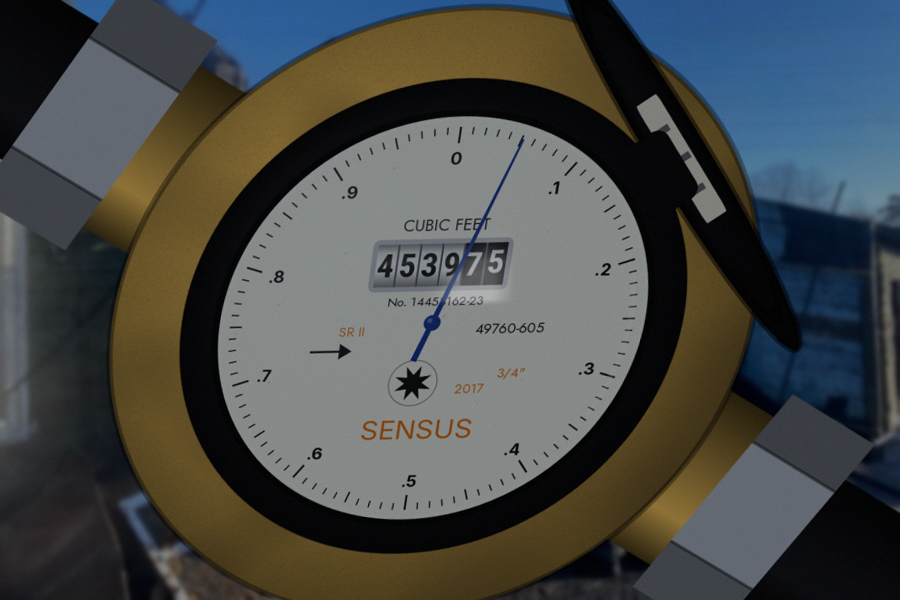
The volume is 453975.05 ft³
